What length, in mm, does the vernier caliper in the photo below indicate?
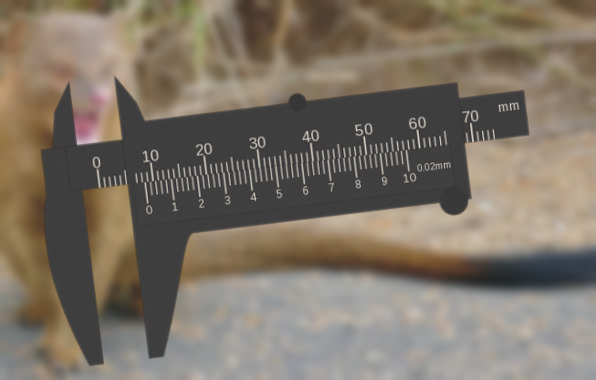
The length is 8.5 mm
